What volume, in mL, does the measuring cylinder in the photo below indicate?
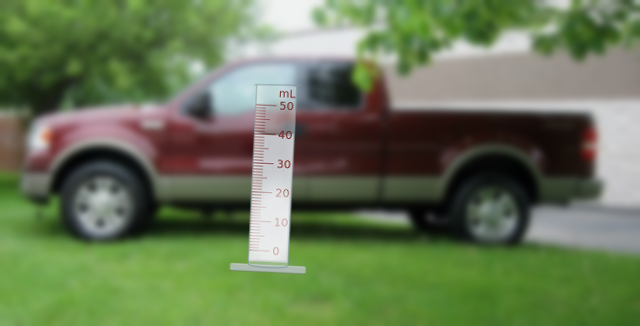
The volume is 40 mL
